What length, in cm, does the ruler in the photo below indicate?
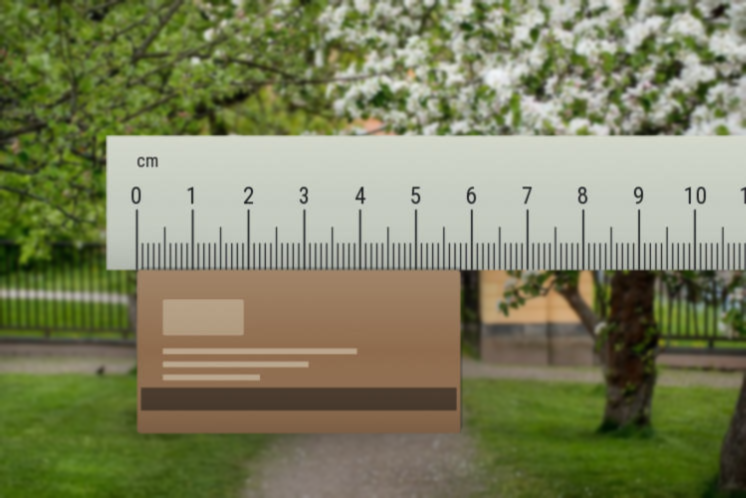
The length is 5.8 cm
